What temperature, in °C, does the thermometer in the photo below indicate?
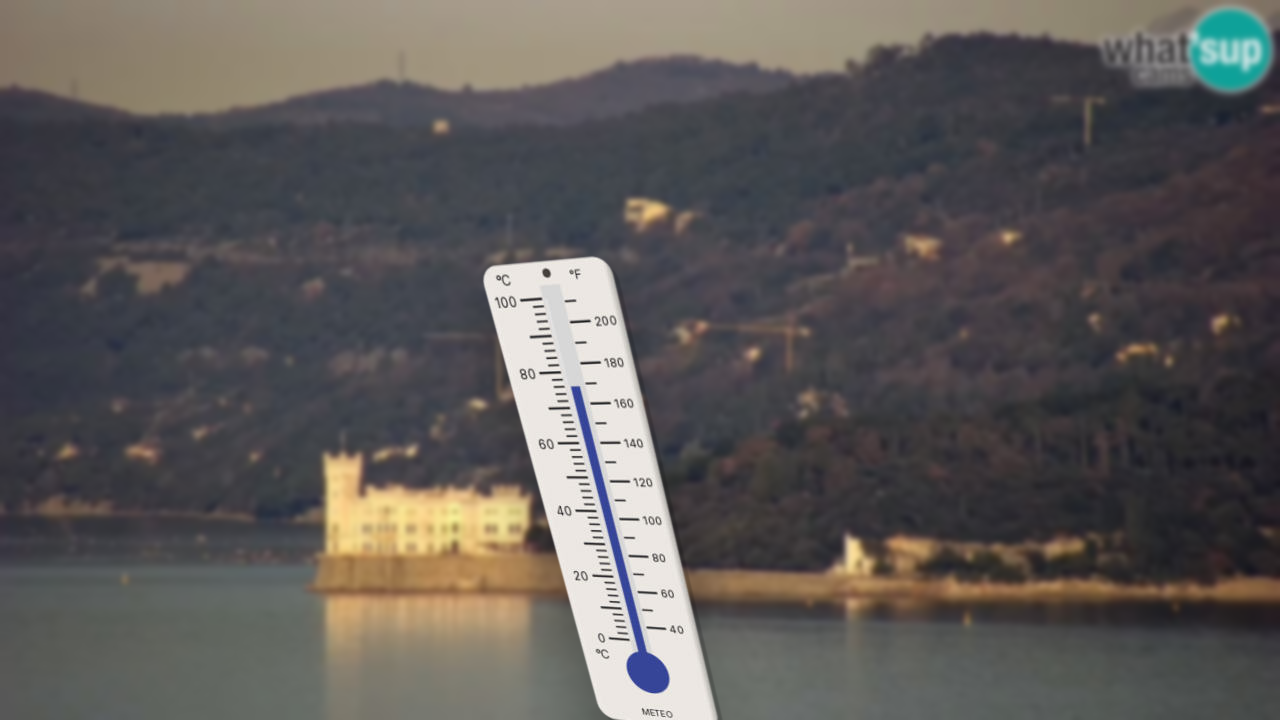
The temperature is 76 °C
